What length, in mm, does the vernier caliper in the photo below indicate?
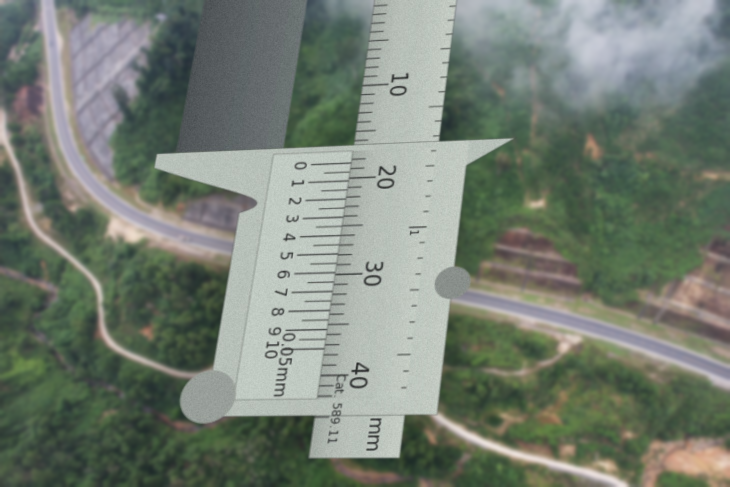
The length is 18.4 mm
